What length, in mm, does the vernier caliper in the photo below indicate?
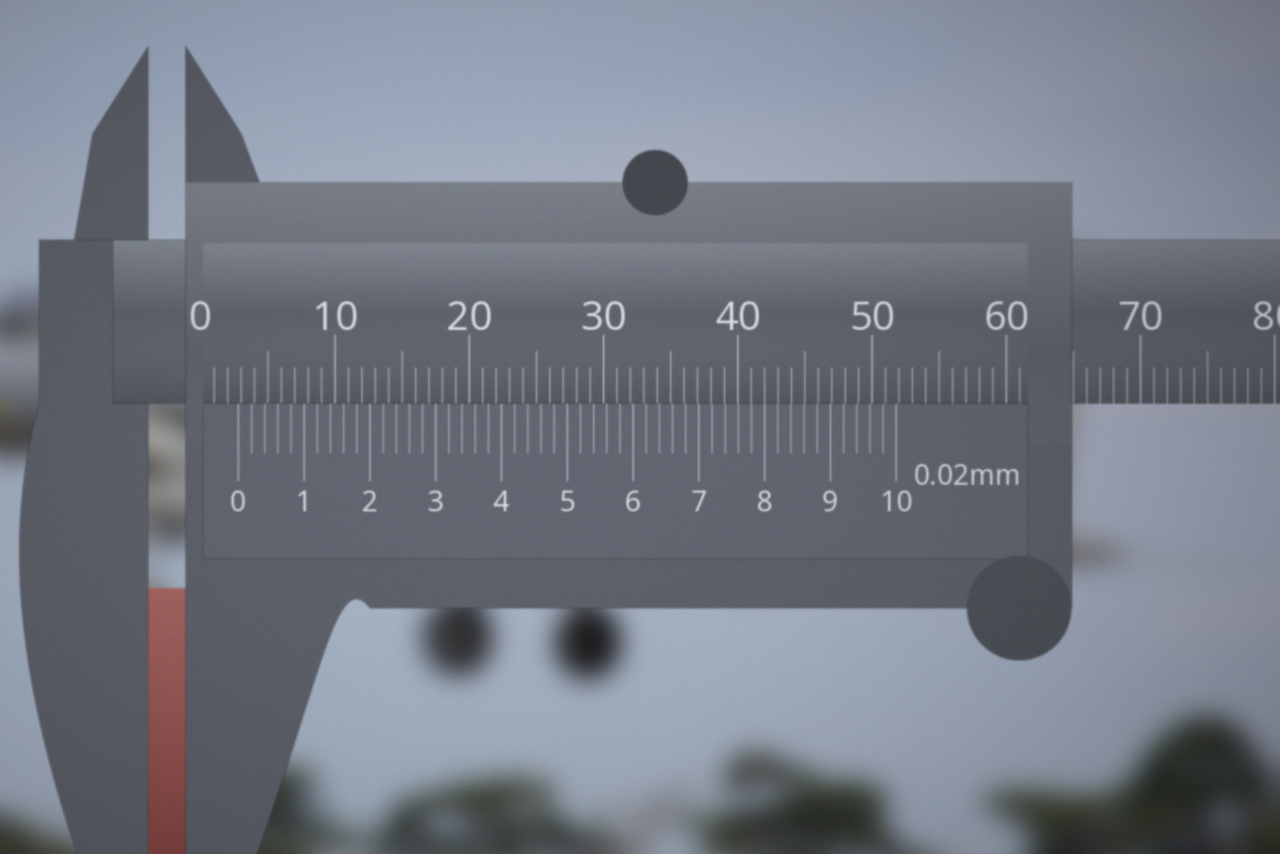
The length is 2.8 mm
